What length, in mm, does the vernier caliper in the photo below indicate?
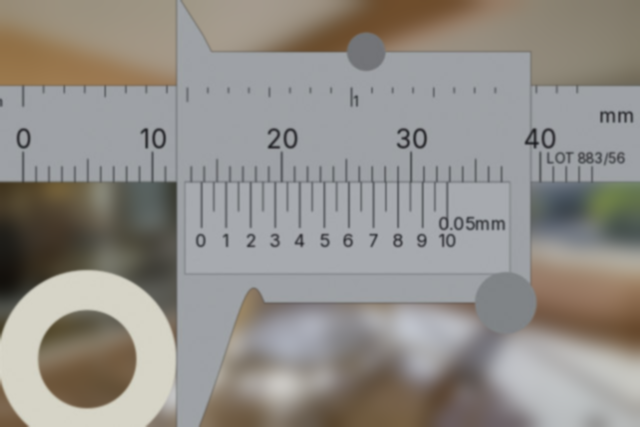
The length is 13.8 mm
